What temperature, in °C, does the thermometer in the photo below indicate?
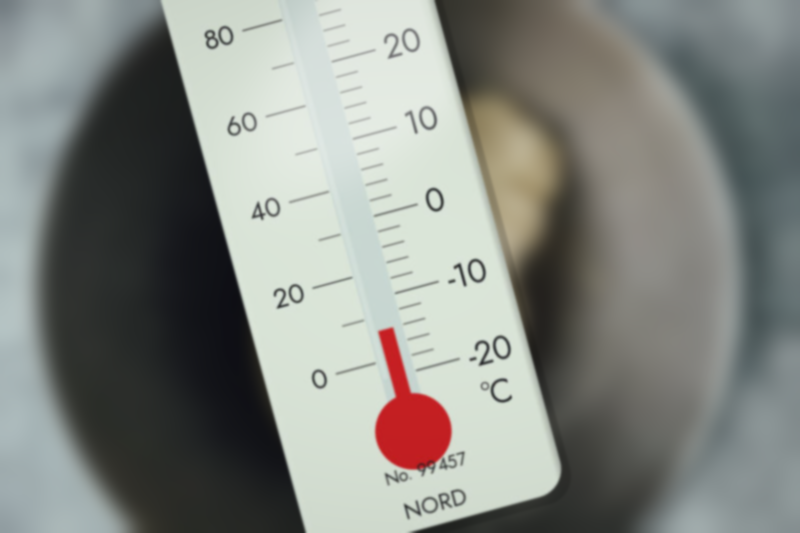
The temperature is -14 °C
